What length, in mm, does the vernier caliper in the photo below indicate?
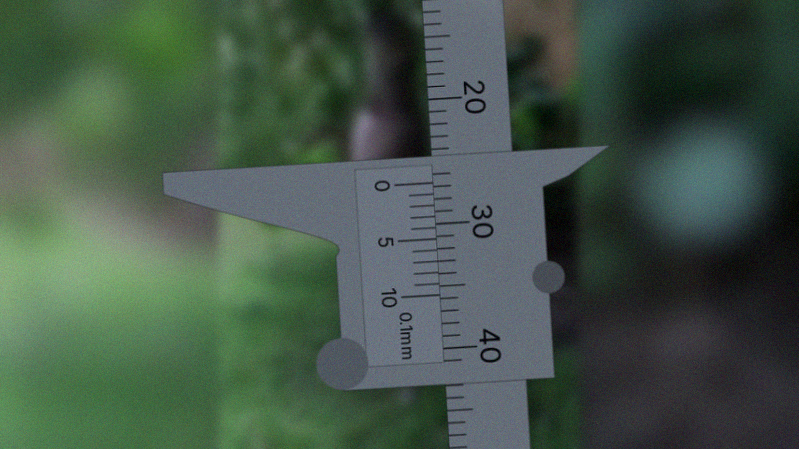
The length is 26.7 mm
